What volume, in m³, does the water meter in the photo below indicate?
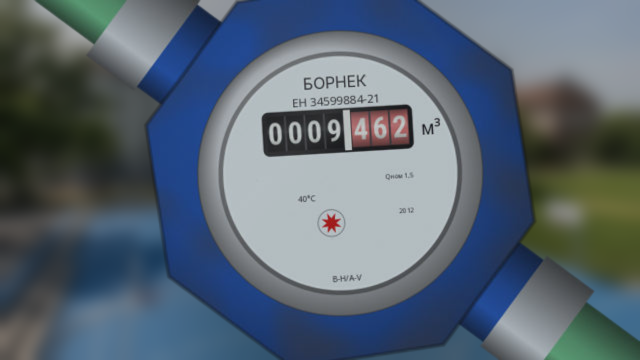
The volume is 9.462 m³
